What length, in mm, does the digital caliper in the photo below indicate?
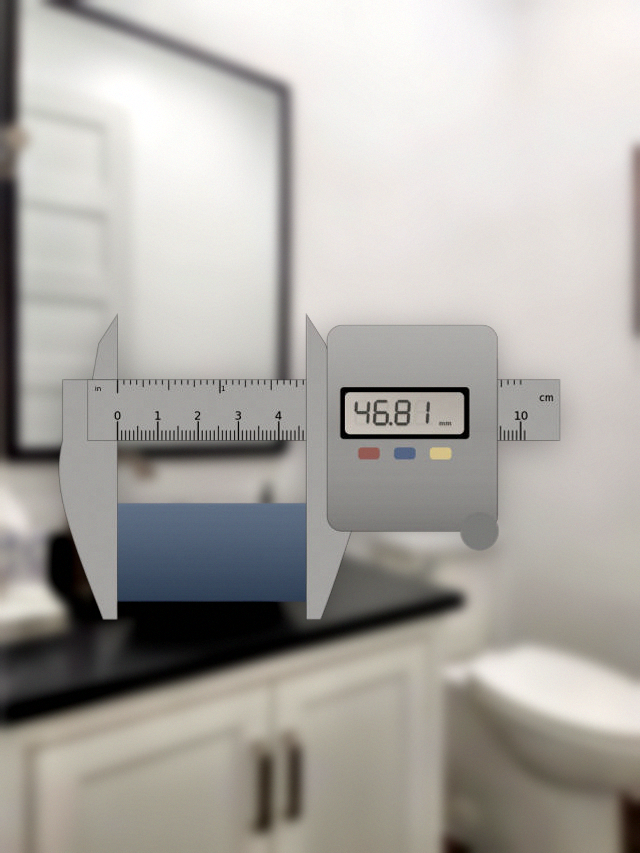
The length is 46.81 mm
